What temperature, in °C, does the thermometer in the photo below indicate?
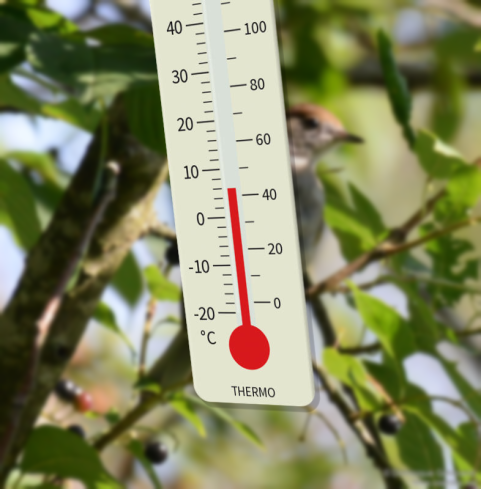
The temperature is 6 °C
